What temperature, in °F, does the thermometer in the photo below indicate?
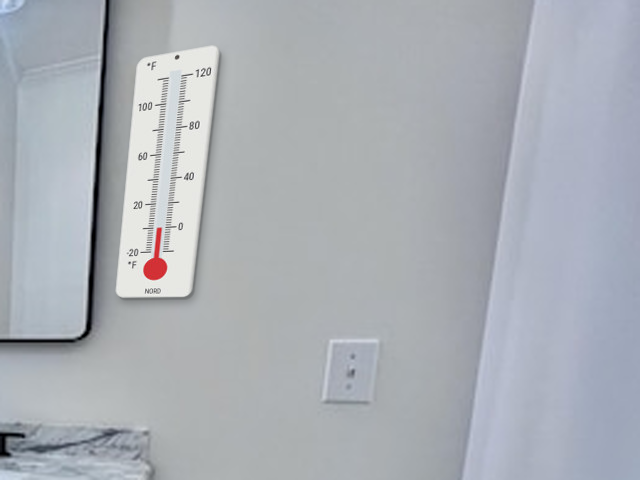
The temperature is 0 °F
